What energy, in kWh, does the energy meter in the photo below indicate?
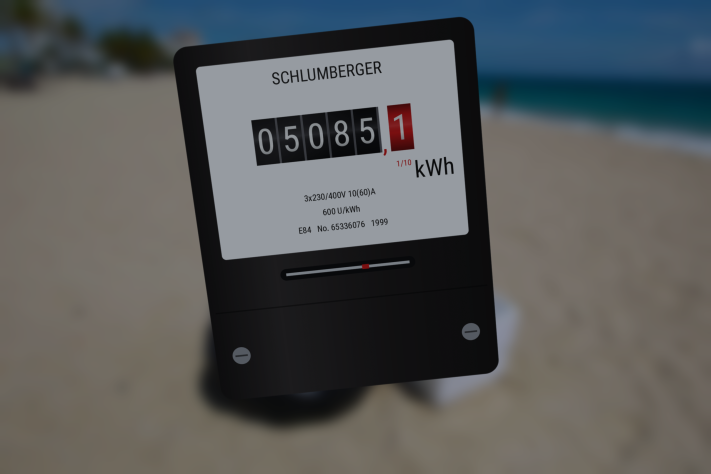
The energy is 5085.1 kWh
